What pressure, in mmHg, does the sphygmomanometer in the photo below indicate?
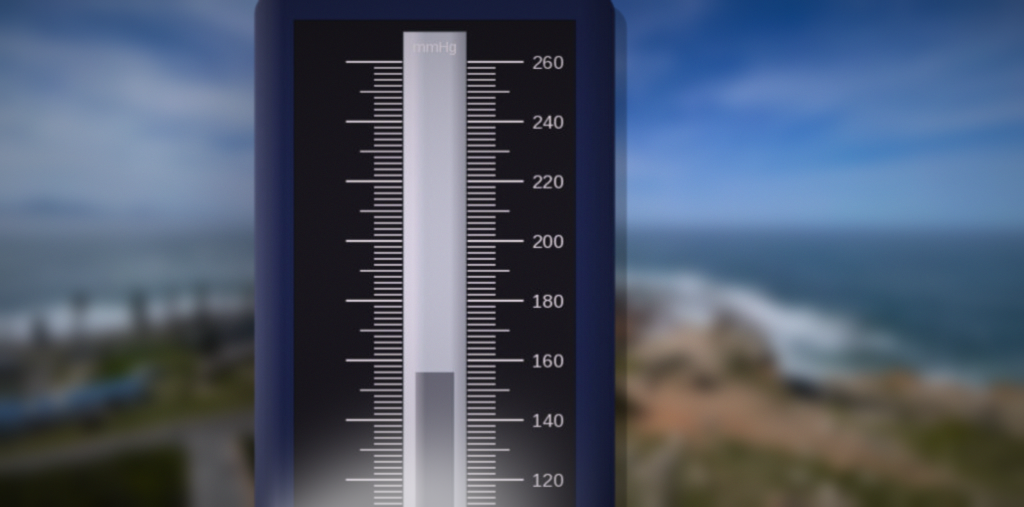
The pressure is 156 mmHg
